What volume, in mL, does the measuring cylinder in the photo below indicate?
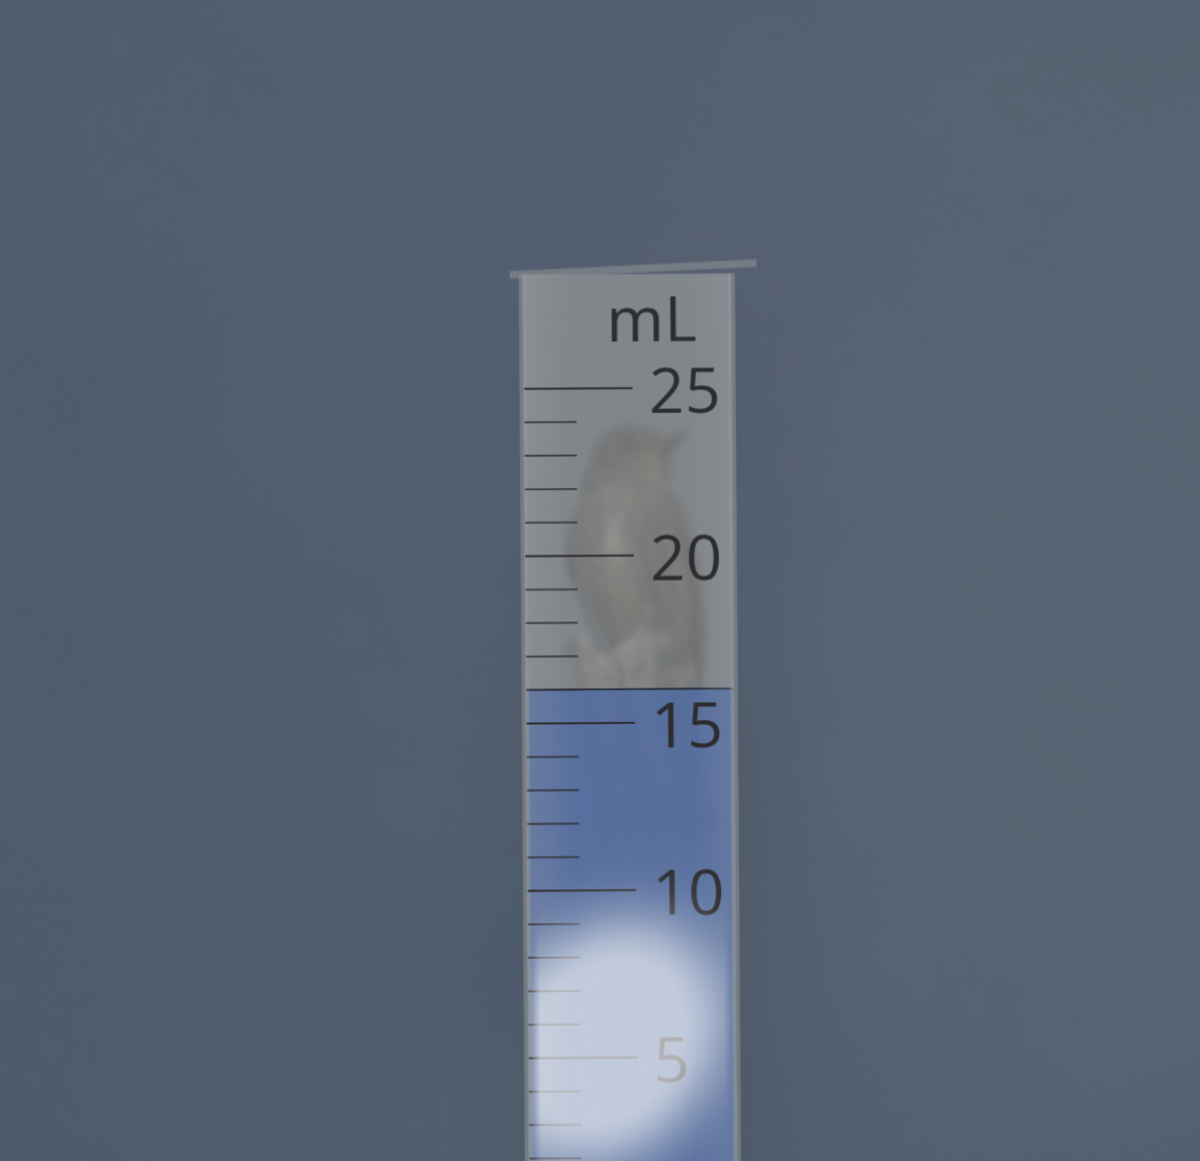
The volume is 16 mL
